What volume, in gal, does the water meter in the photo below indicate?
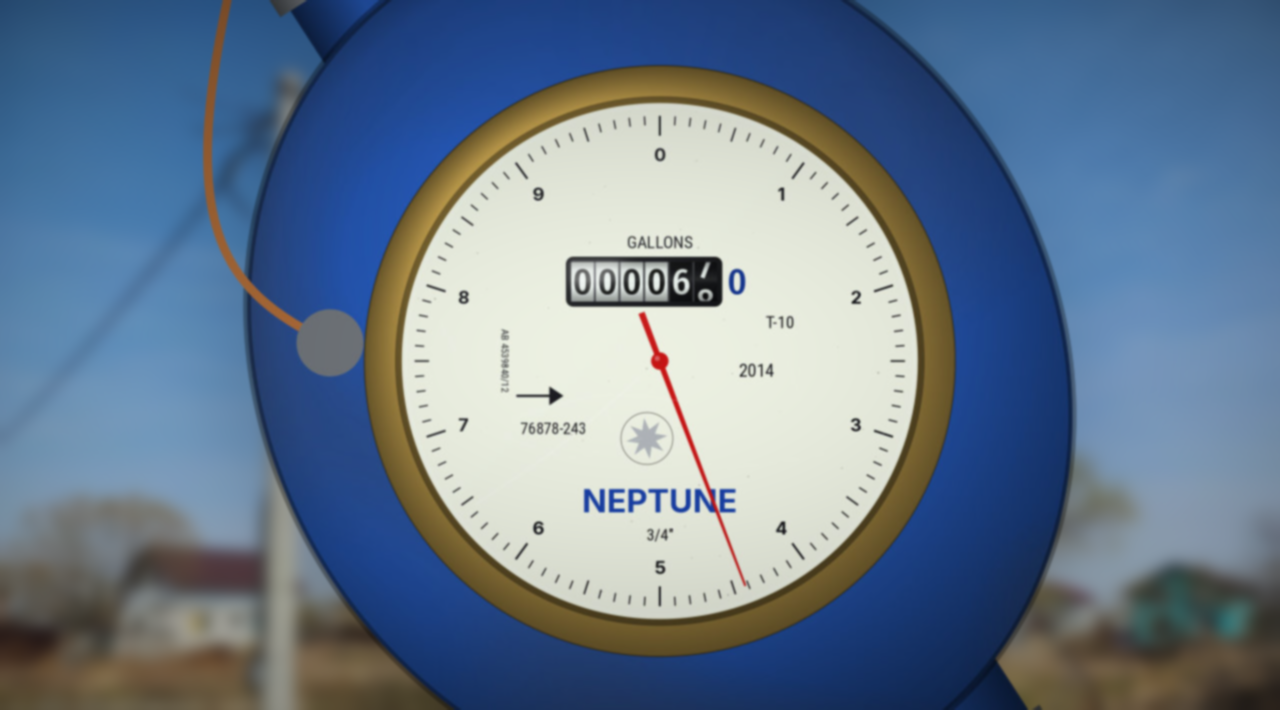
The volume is 674.4 gal
